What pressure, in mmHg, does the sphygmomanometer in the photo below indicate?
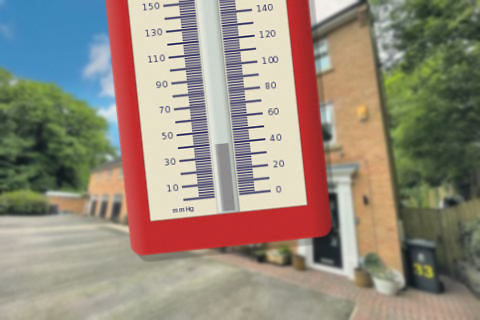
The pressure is 40 mmHg
